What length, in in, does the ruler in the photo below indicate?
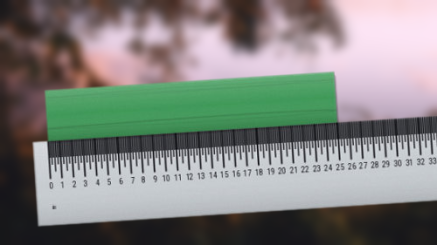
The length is 25 in
